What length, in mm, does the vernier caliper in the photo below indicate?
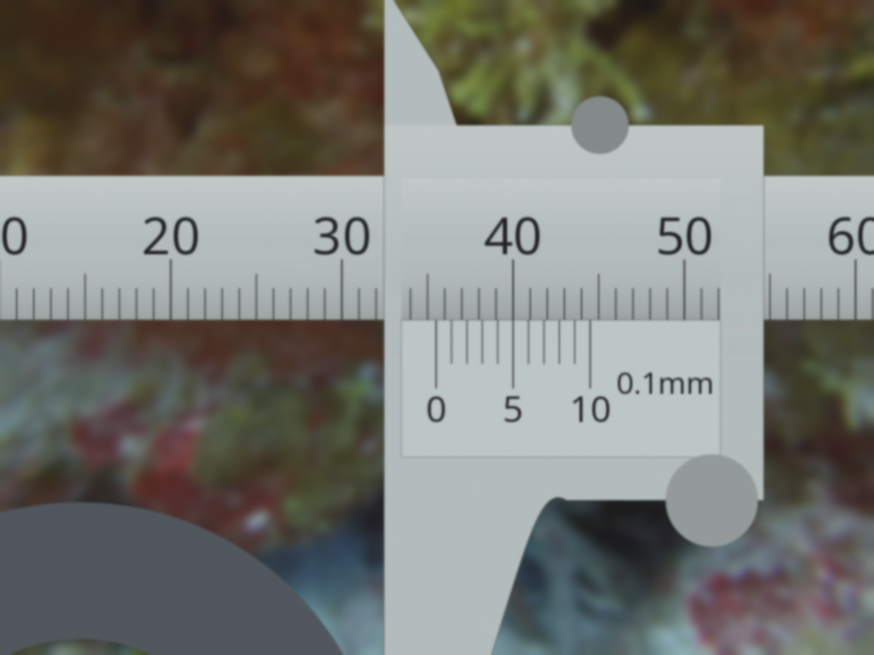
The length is 35.5 mm
